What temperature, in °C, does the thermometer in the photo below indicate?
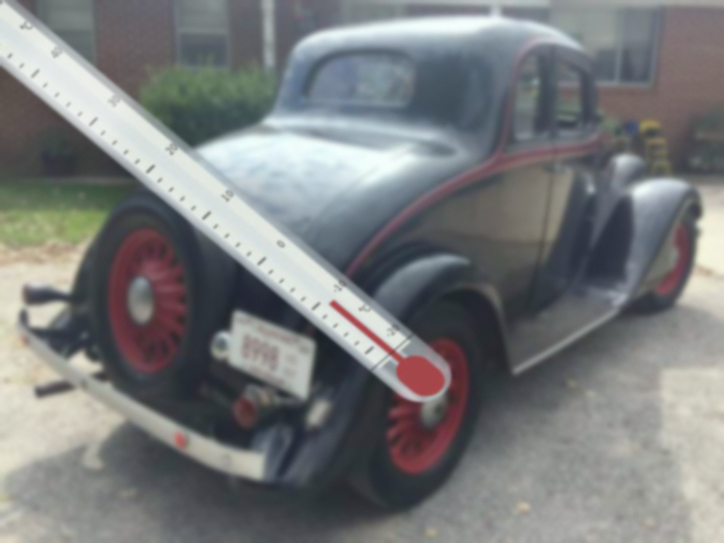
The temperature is -11 °C
